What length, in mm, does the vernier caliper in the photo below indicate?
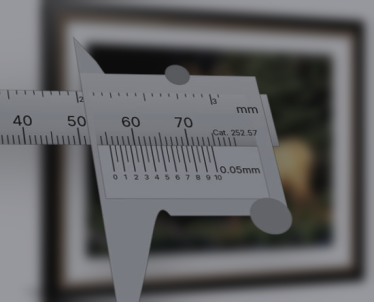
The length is 55.4 mm
